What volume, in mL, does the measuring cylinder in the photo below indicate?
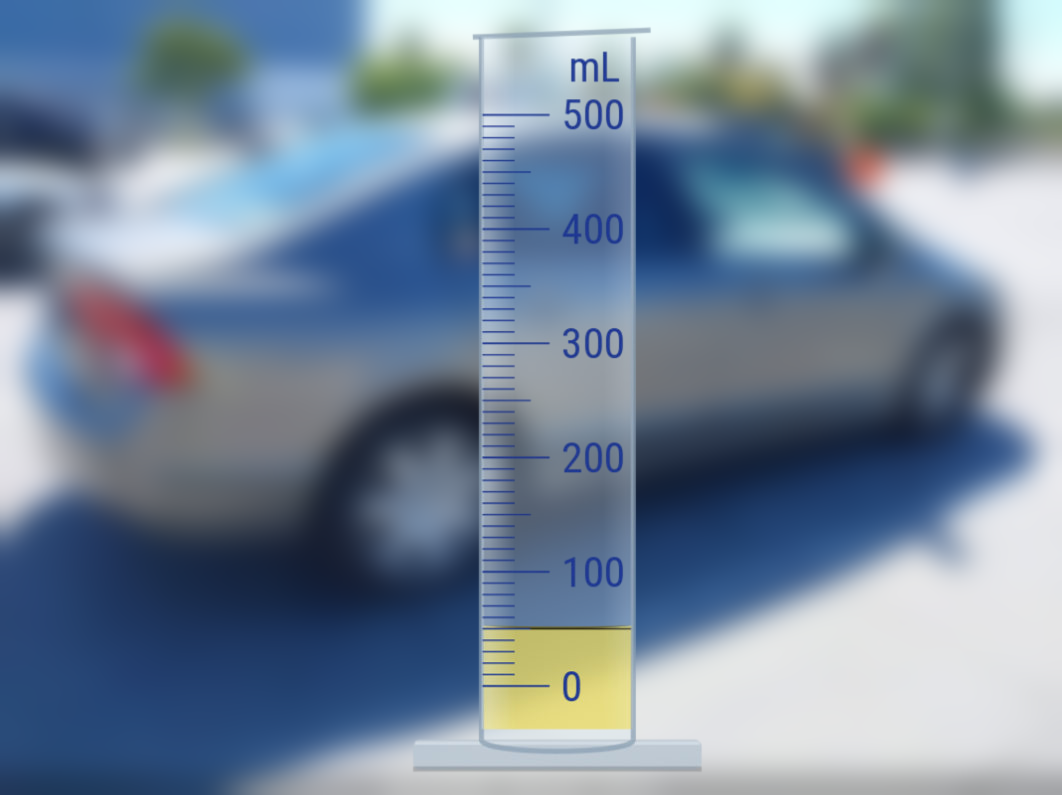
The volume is 50 mL
